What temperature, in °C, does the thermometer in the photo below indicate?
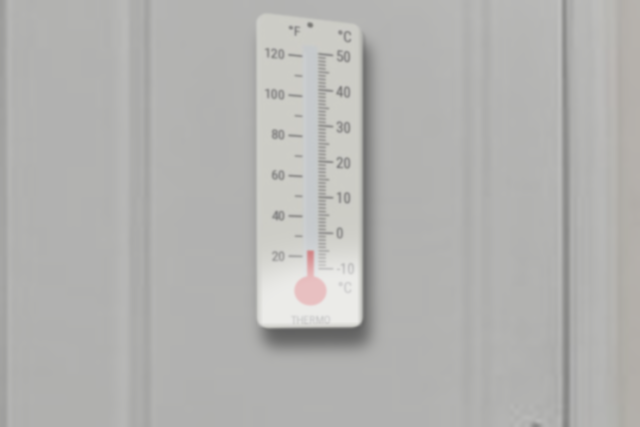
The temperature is -5 °C
